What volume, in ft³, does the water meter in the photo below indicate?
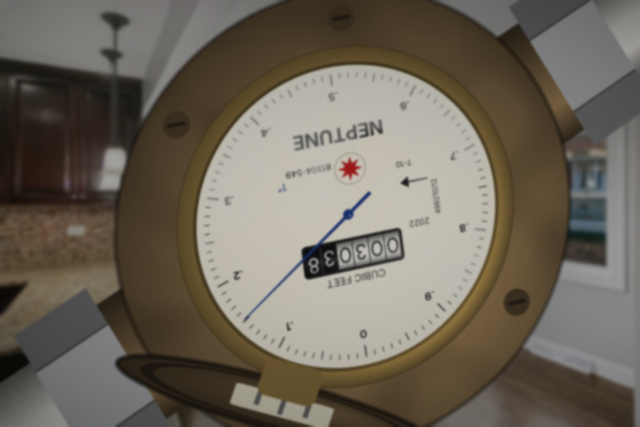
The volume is 3038.15 ft³
